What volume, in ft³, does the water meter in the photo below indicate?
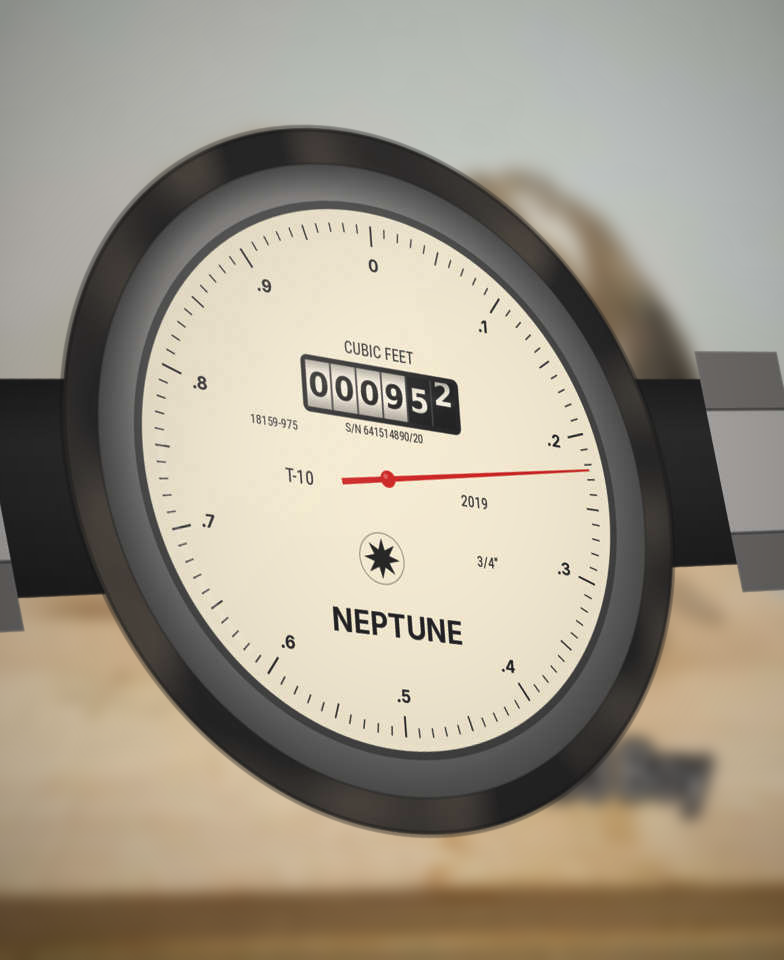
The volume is 952.22 ft³
